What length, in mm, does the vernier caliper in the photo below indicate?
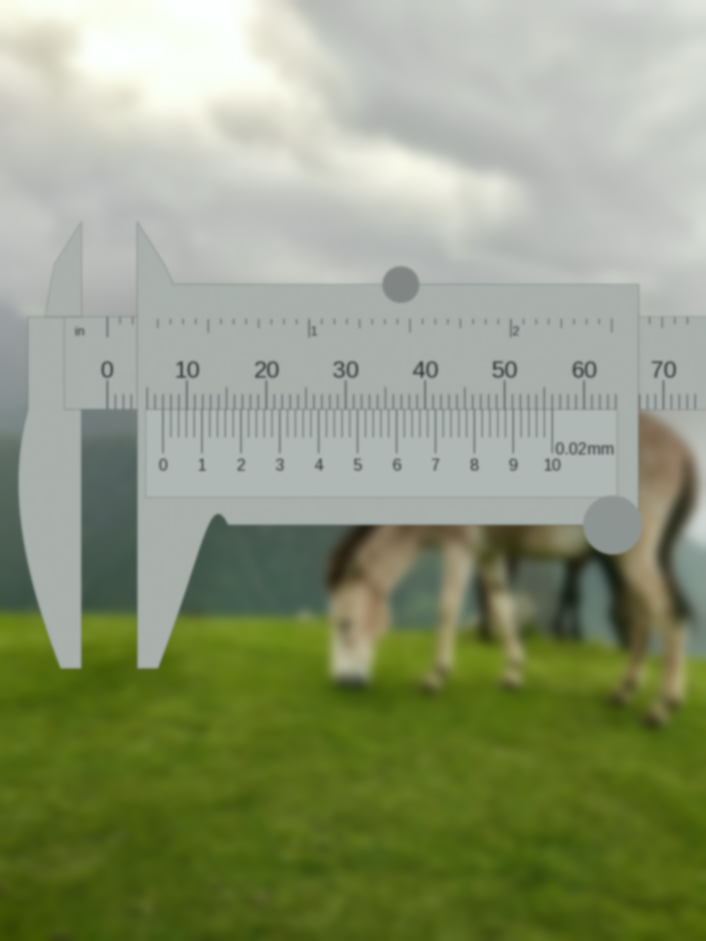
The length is 7.0 mm
